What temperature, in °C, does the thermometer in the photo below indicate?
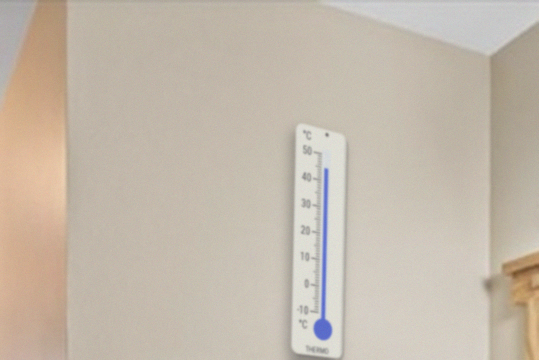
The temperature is 45 °C
